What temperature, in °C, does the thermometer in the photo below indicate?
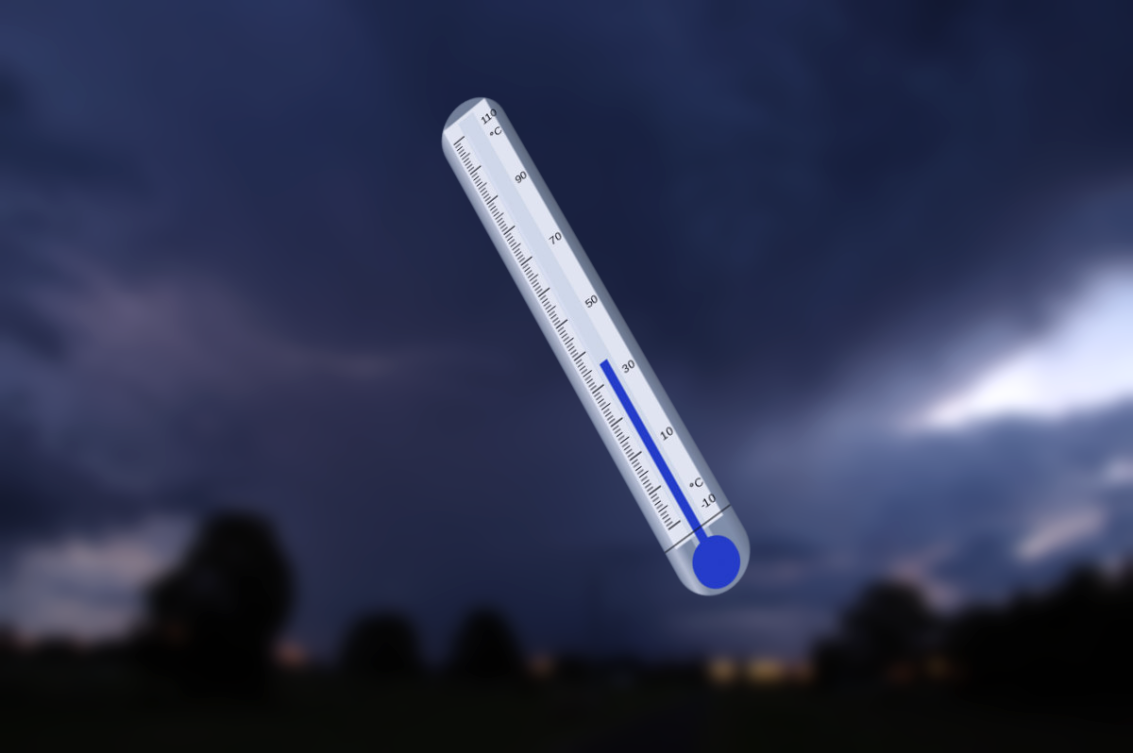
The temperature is 35 °C
